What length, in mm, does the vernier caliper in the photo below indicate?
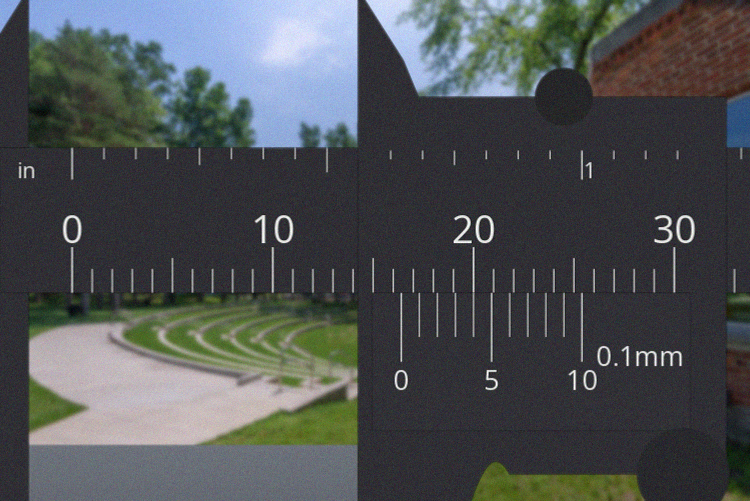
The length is 16.4 mm
